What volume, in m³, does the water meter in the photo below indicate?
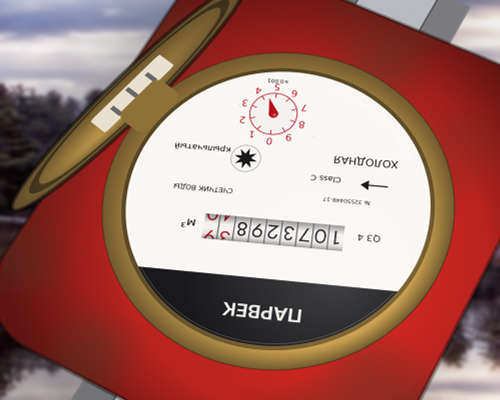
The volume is 1073298.394 m³
